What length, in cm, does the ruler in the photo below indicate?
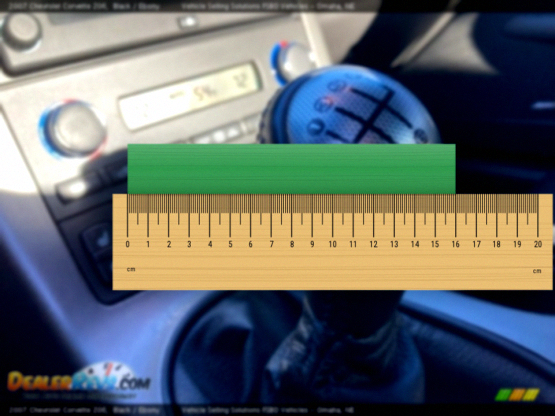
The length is 16 cm
